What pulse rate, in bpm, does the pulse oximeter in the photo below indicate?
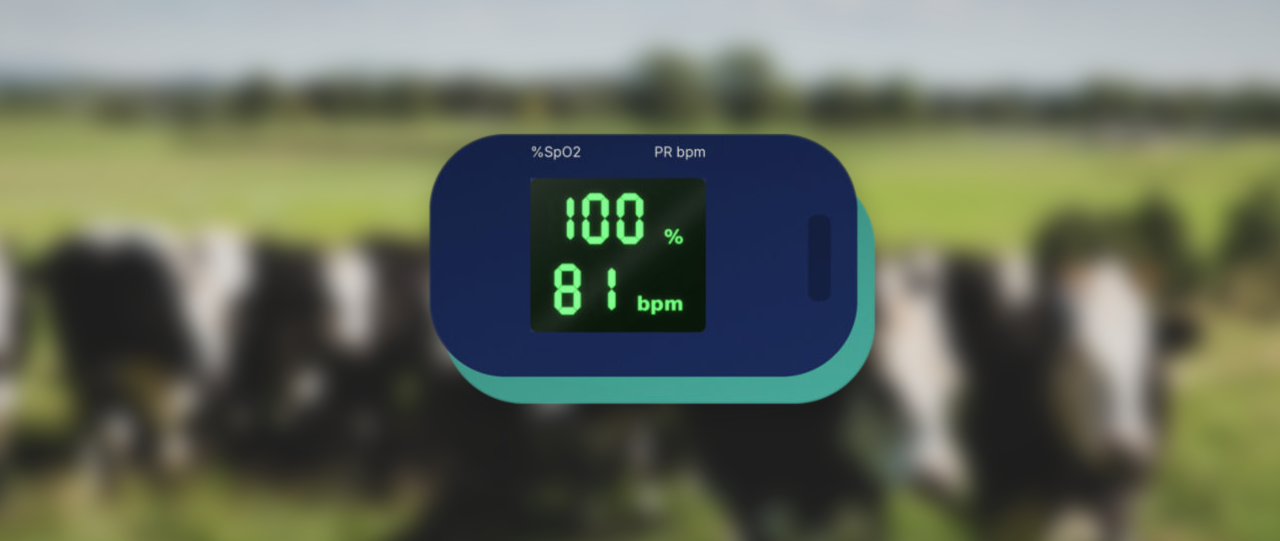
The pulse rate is 81 bpm
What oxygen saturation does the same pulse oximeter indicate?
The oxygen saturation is 100 %
